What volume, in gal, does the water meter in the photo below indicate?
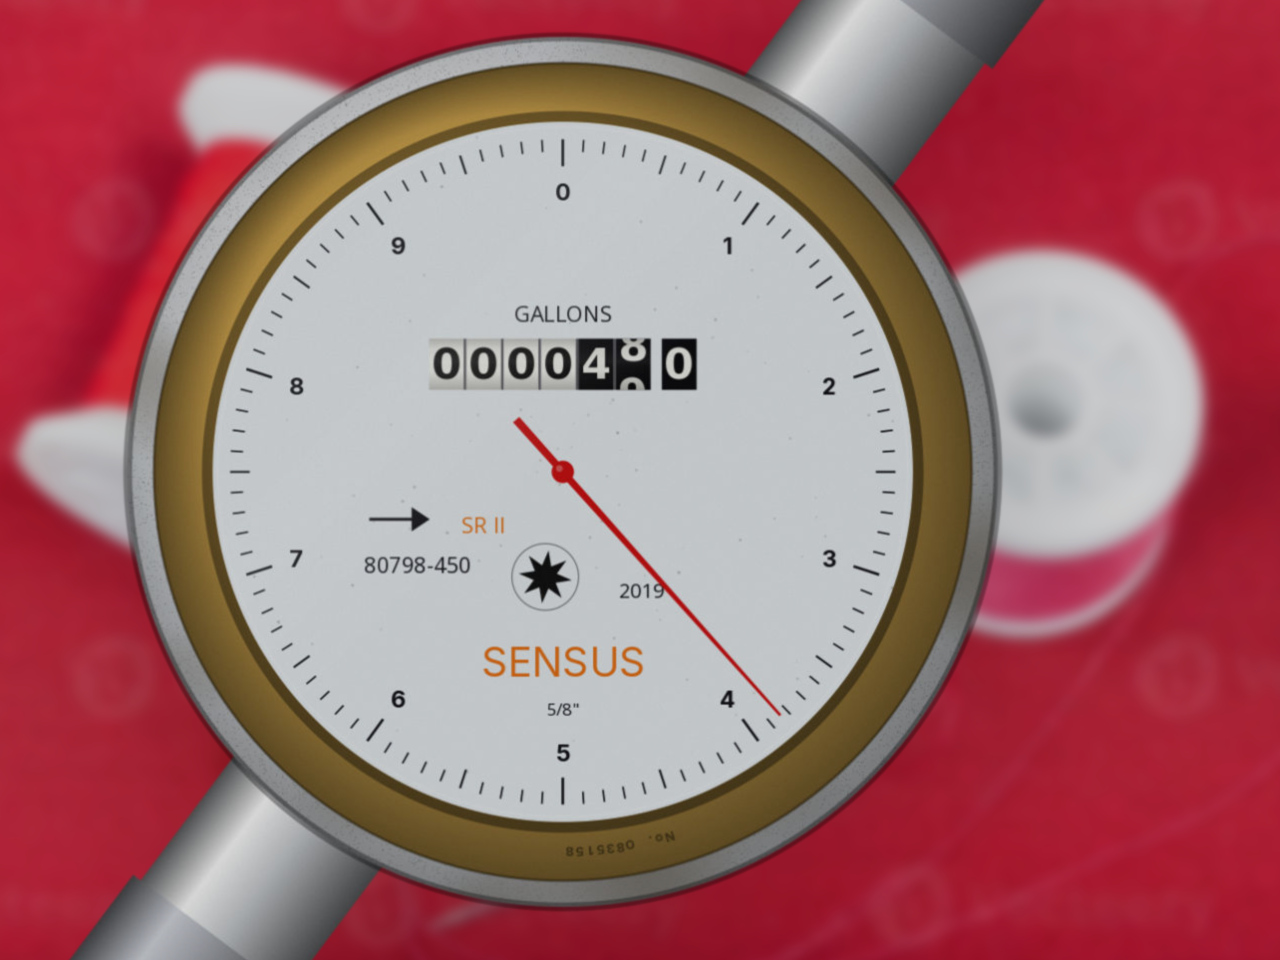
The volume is 483.8 gal
